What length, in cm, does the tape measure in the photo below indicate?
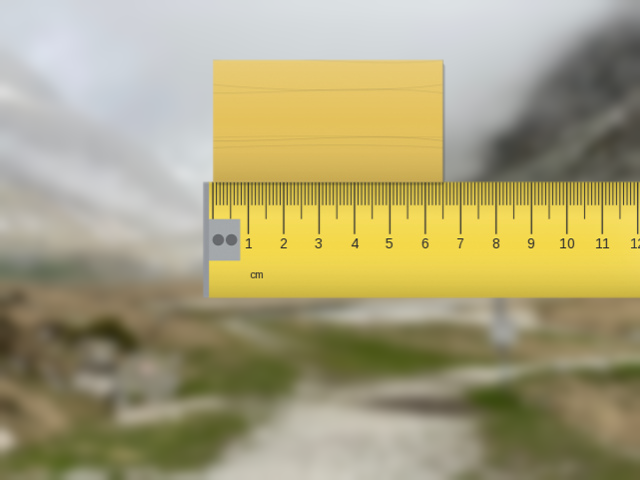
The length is 6.5 cm
